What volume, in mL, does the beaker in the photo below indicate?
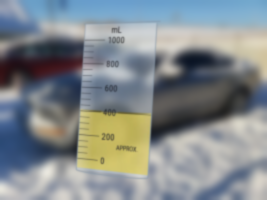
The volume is 400 mL
